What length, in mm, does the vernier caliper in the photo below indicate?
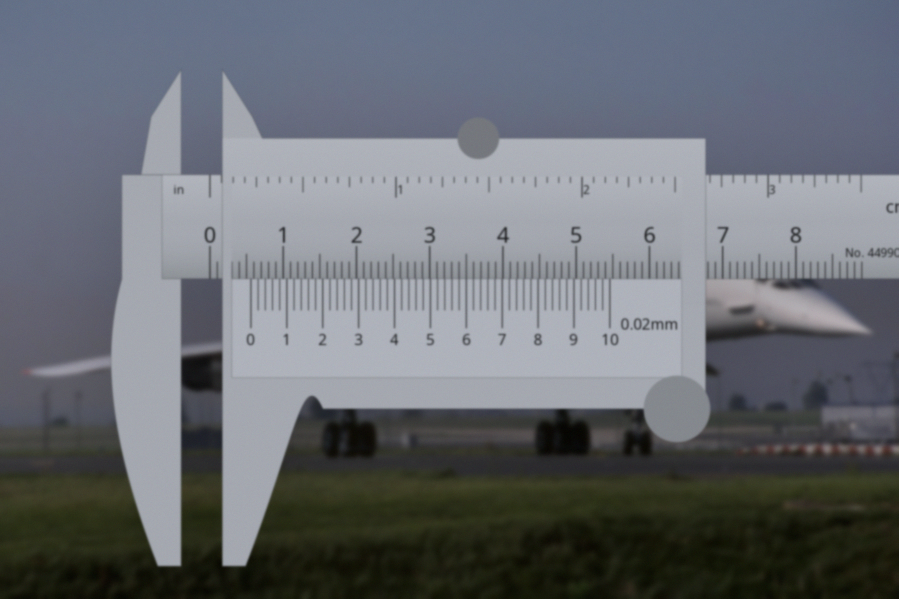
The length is 5.6 mm
